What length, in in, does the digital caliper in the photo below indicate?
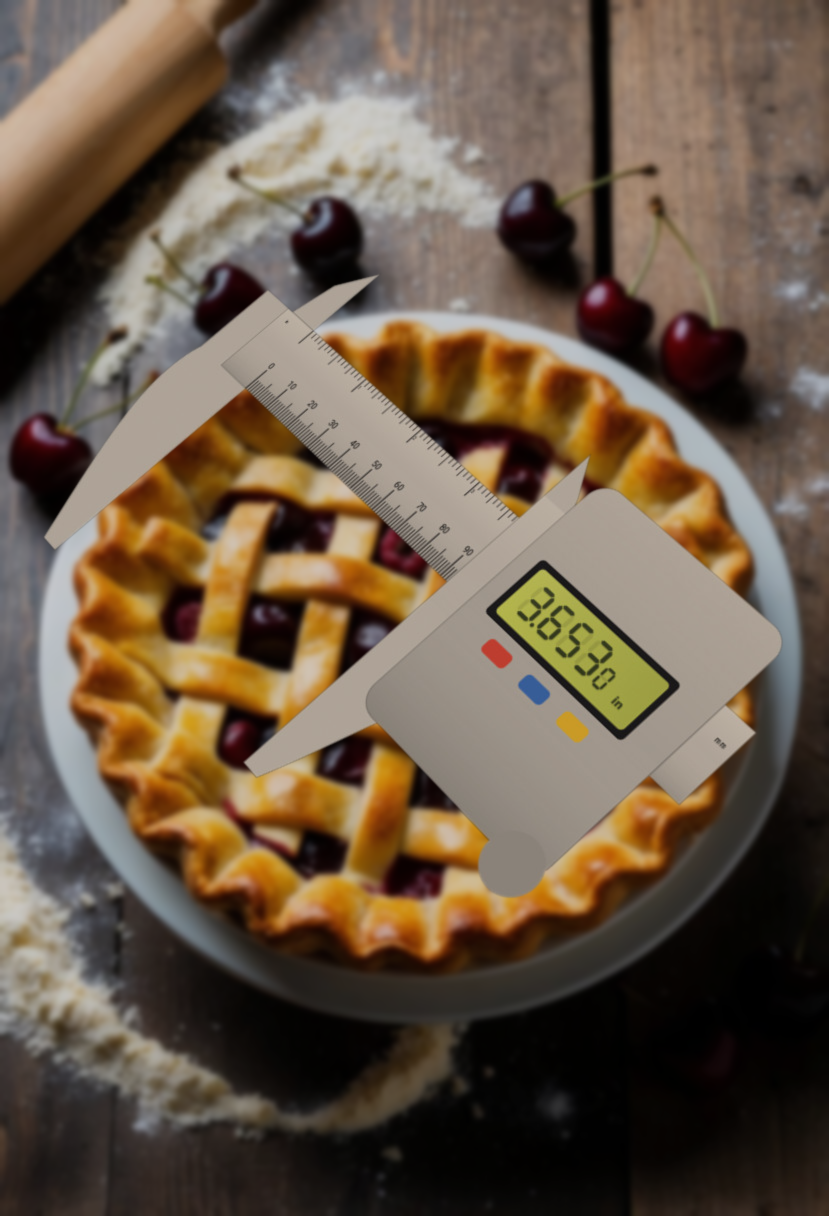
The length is 3.6530 in
